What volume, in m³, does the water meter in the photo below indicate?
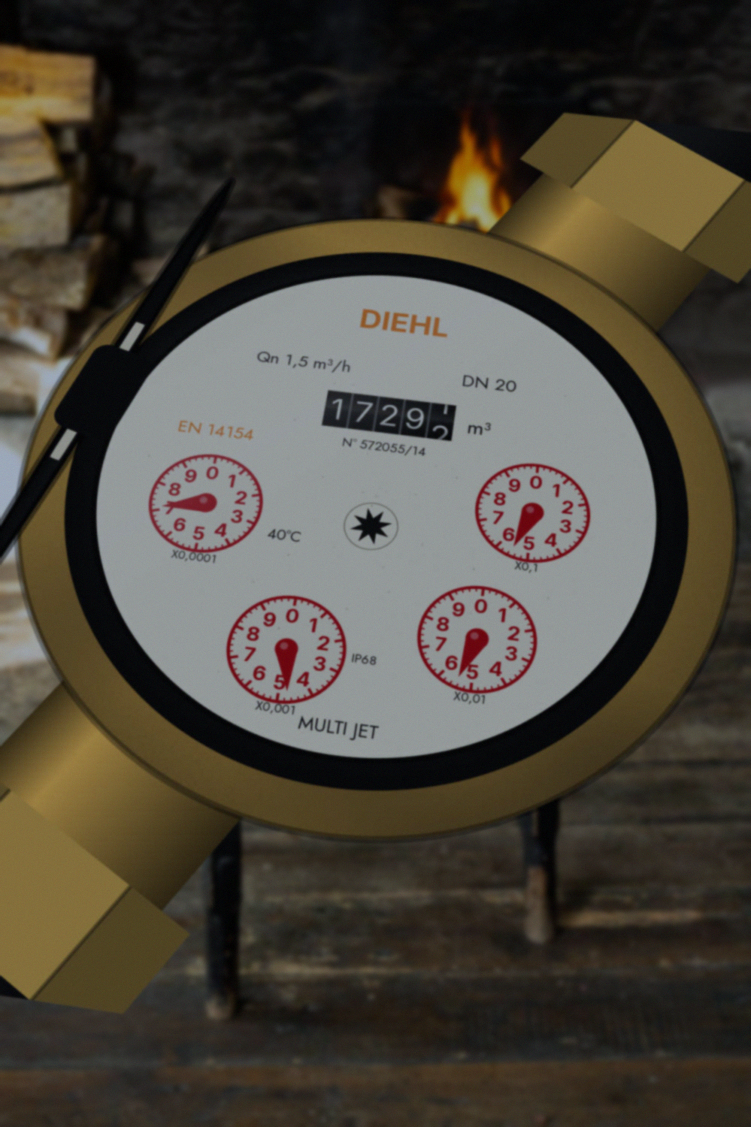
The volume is 17291.5547 m³
